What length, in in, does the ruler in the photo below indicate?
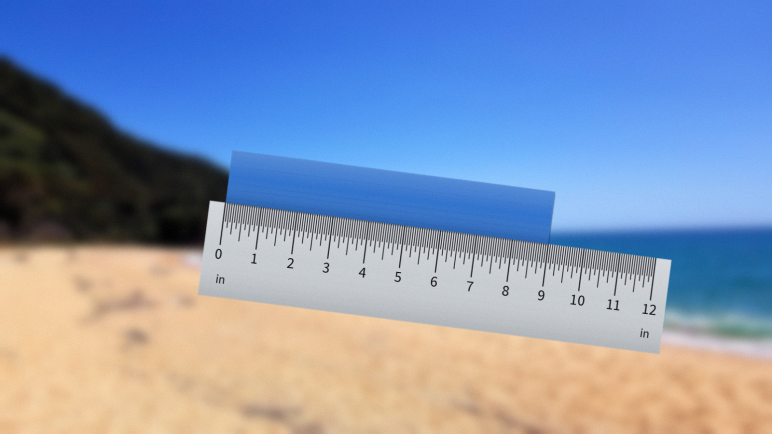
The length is 9 in
